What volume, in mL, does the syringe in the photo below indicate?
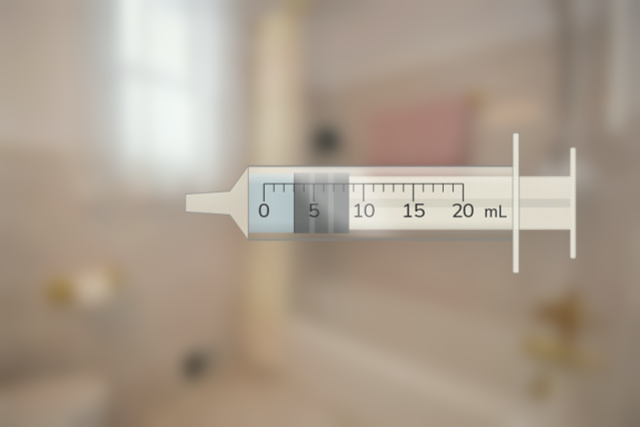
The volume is 3 mL
